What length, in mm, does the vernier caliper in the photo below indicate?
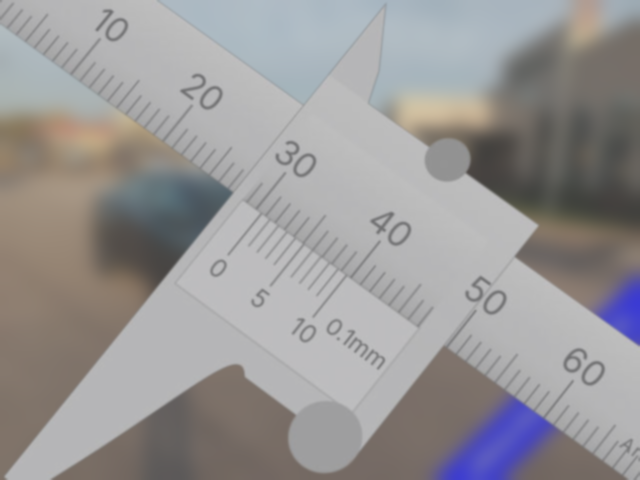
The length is 30.6 mm
